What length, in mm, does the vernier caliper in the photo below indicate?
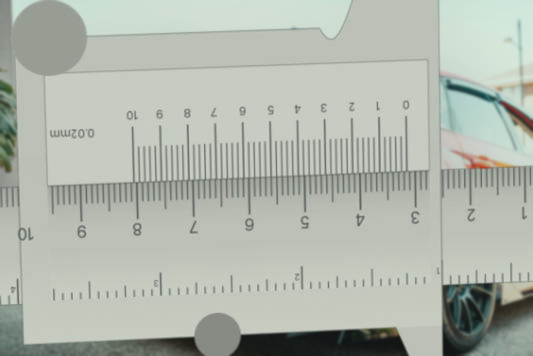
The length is 31.5 mm
